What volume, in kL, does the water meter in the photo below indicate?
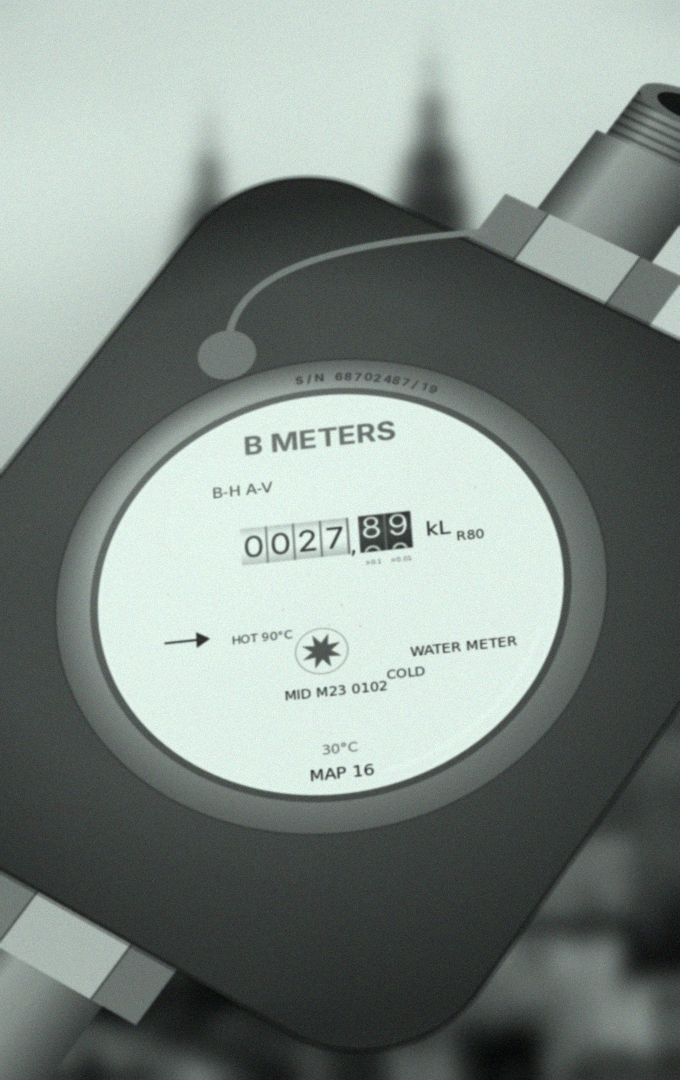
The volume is 27.89 kL
